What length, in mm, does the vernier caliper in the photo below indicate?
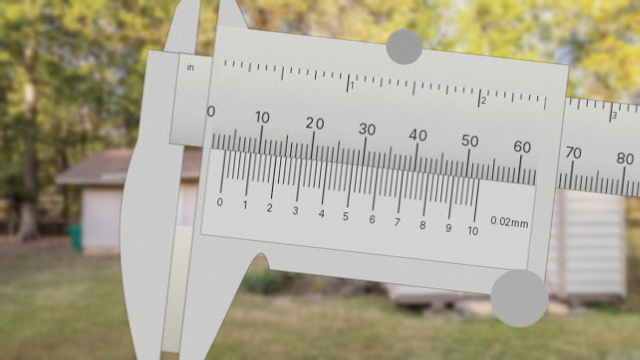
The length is 3.5 mm
